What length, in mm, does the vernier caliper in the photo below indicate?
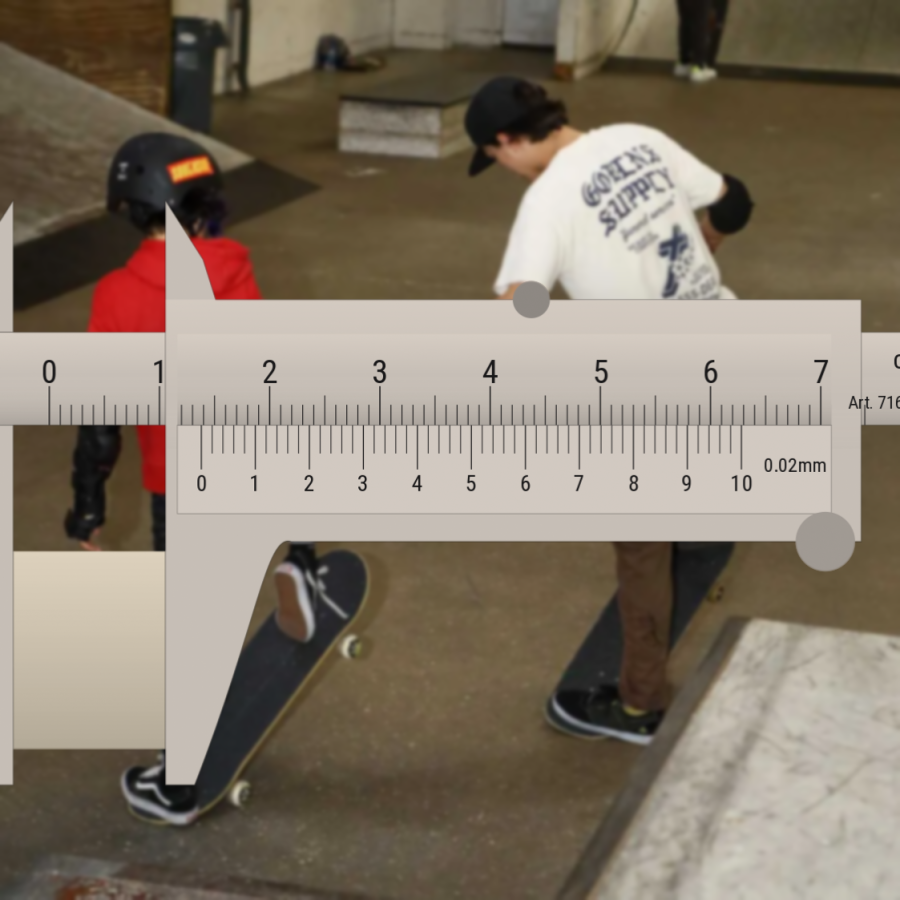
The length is 13.8 mm
